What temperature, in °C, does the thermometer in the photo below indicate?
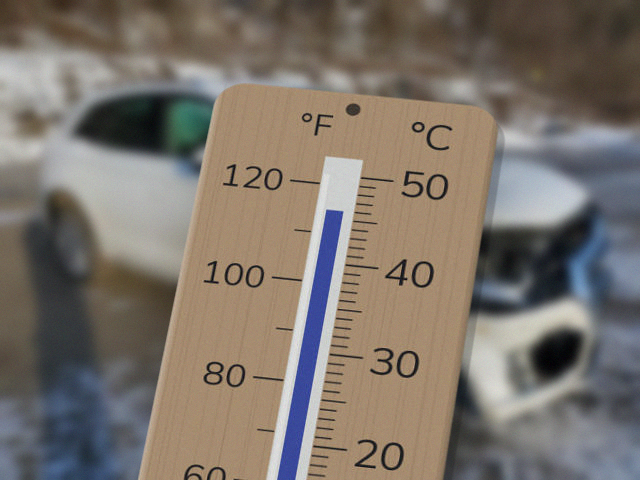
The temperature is 46 °C
